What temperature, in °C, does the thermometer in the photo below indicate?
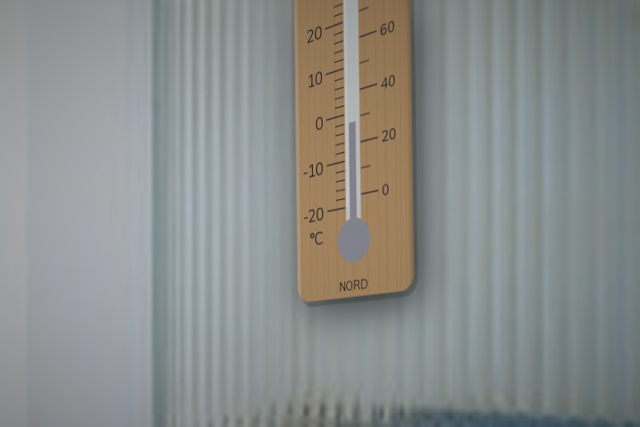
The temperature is -2 °C
